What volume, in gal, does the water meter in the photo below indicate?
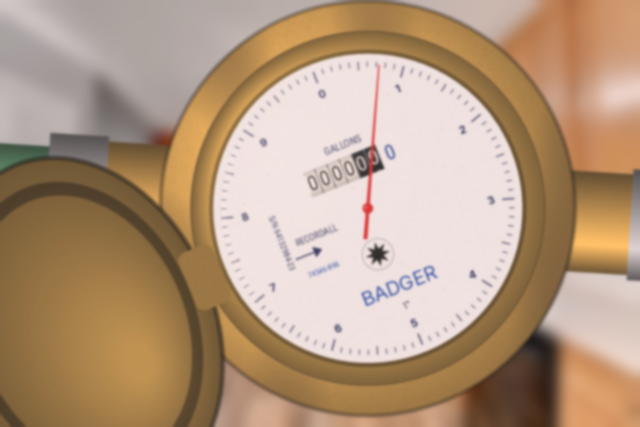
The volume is 0.7 gal
